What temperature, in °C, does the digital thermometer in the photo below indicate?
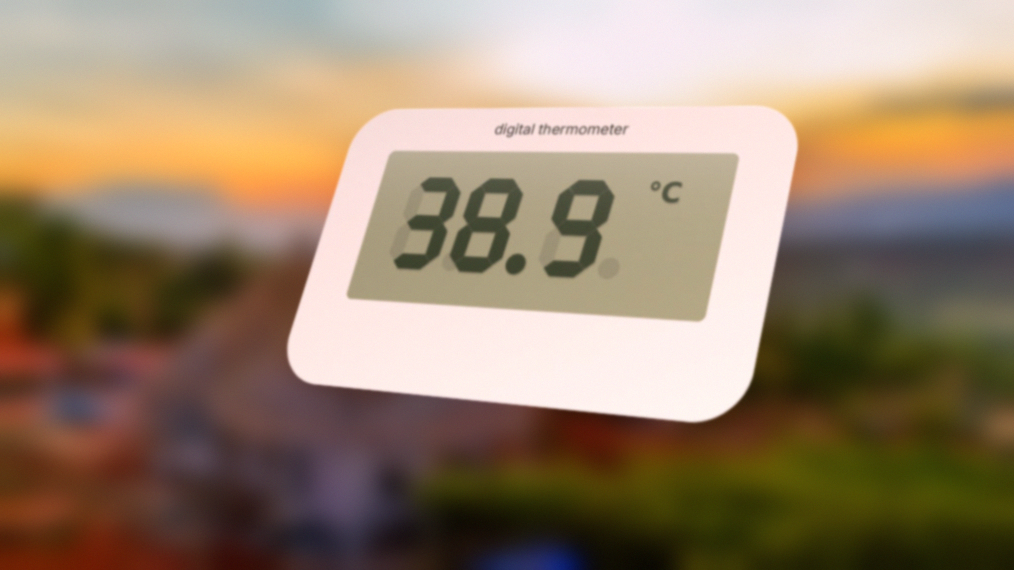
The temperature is 38.9 °C
